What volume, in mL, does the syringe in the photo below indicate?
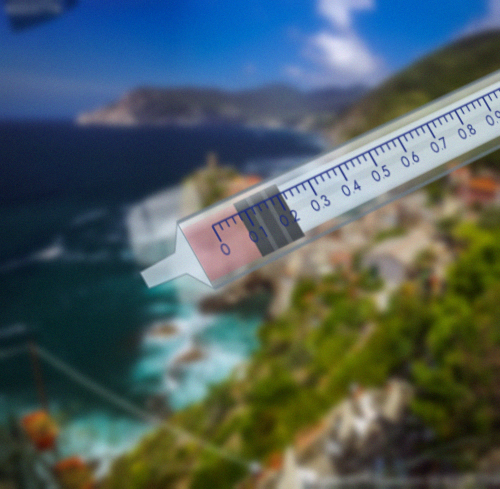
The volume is 0.08 mL
